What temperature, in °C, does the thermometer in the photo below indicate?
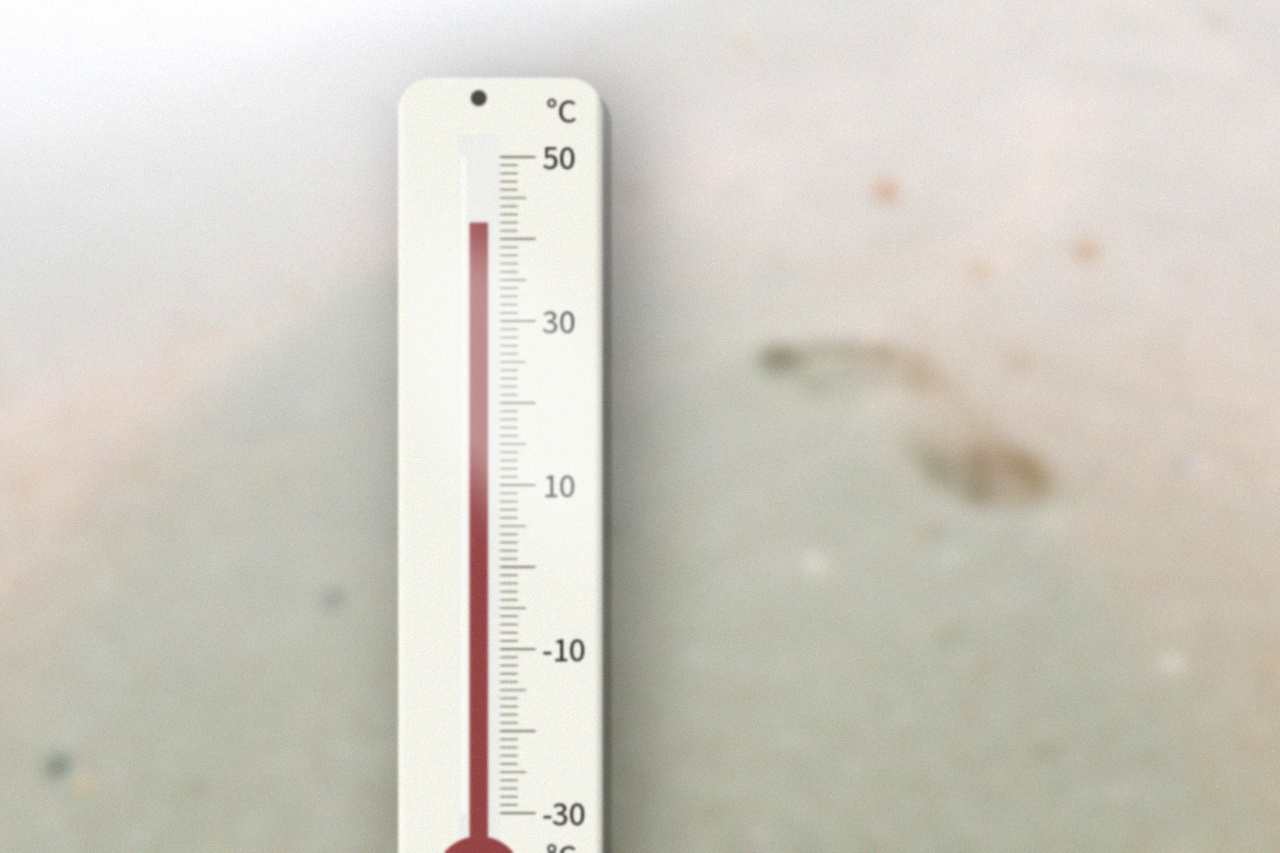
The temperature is 42 °C
